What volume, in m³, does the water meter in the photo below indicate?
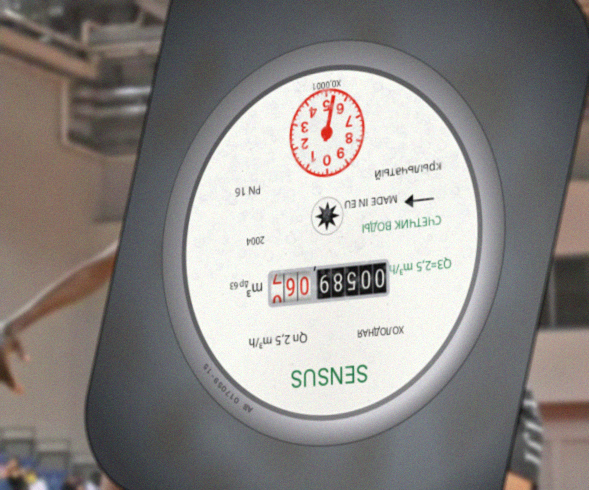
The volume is 589.0665 m³
